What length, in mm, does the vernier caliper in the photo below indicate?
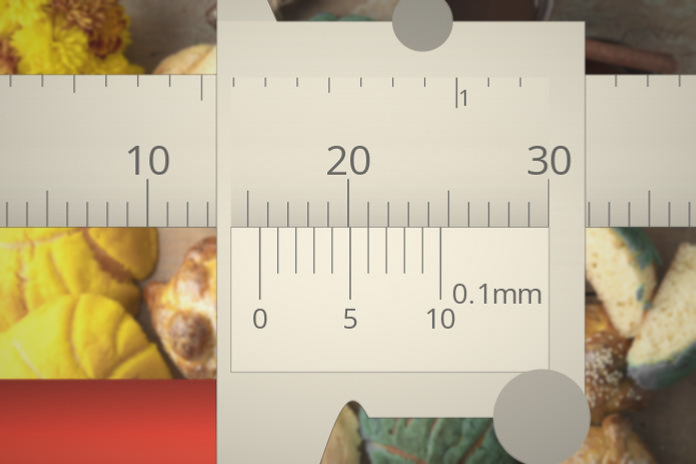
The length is 15.6 mm
